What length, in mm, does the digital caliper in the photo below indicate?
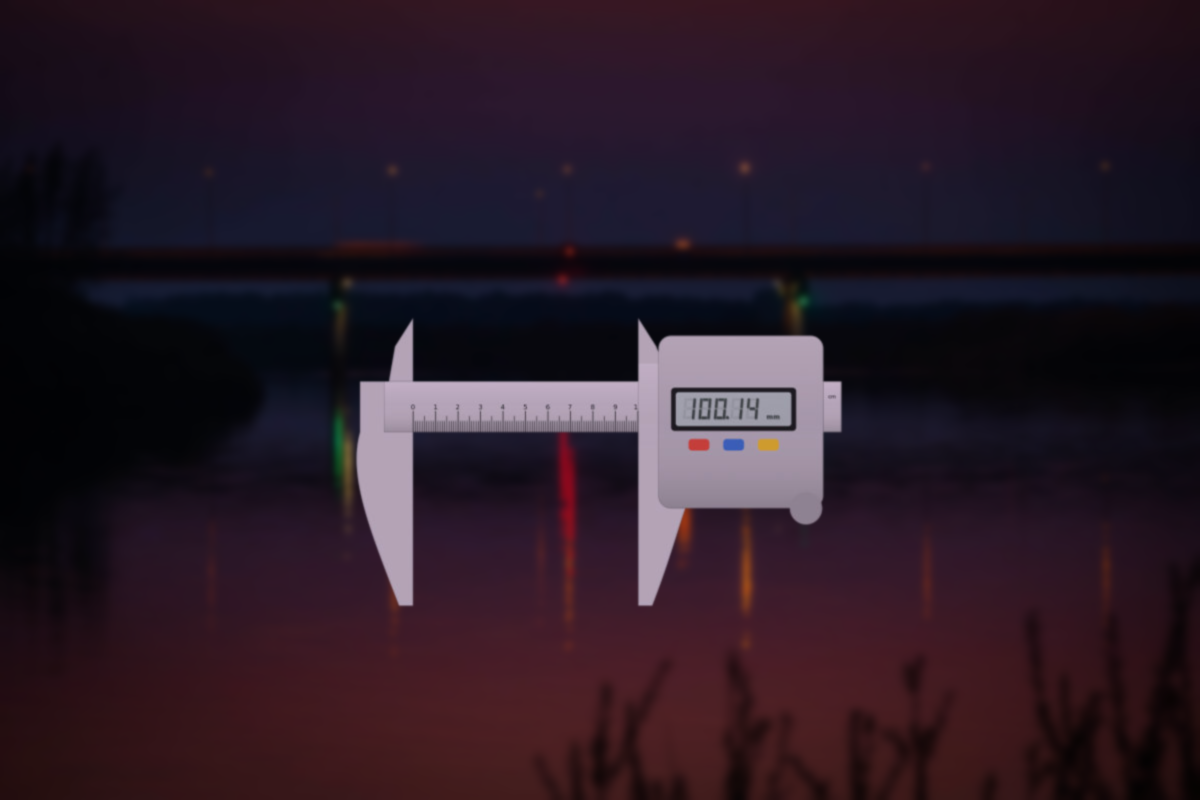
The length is 100.14 mm
